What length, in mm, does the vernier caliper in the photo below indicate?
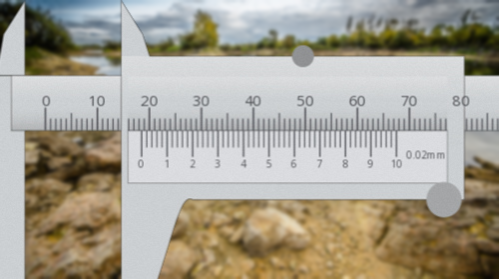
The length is 18.5 mm
